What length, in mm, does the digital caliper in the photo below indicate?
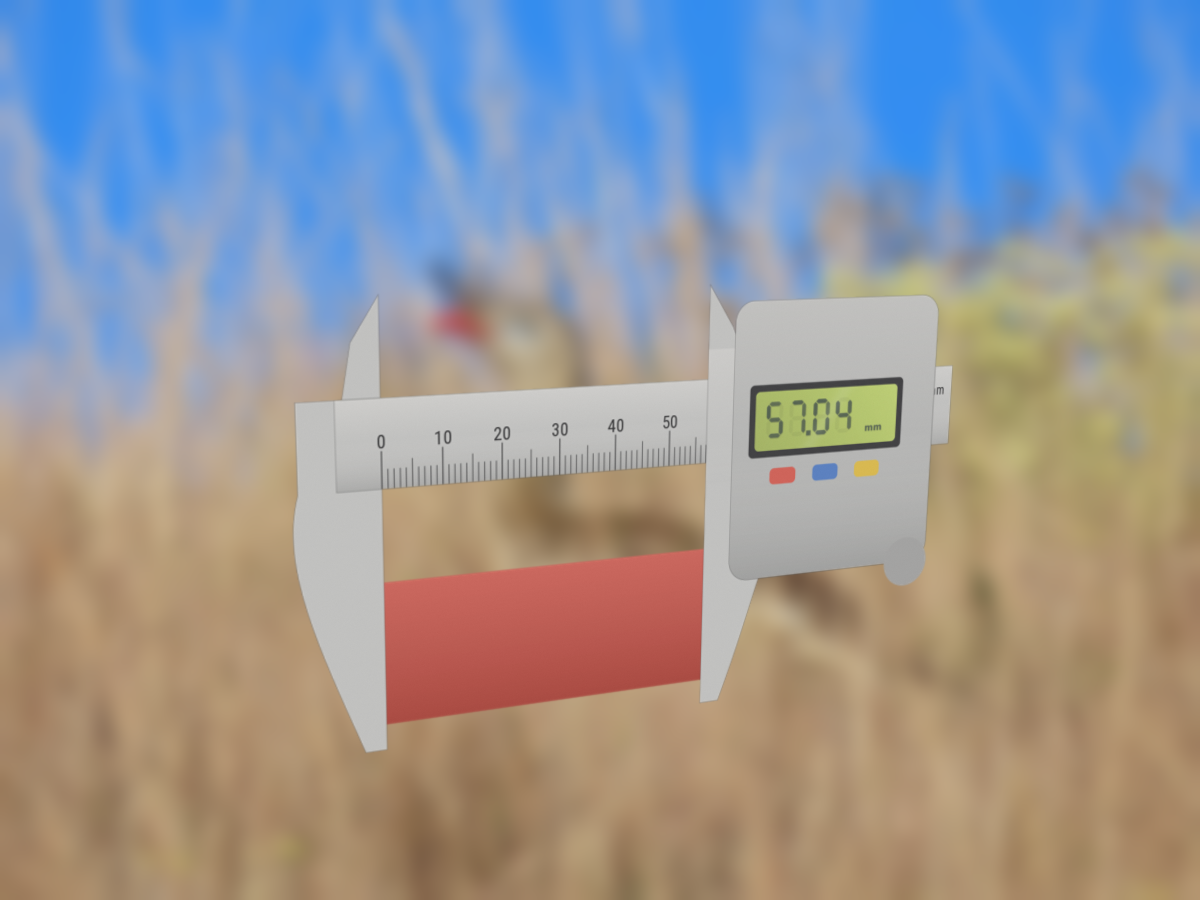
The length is 57.04 mm
